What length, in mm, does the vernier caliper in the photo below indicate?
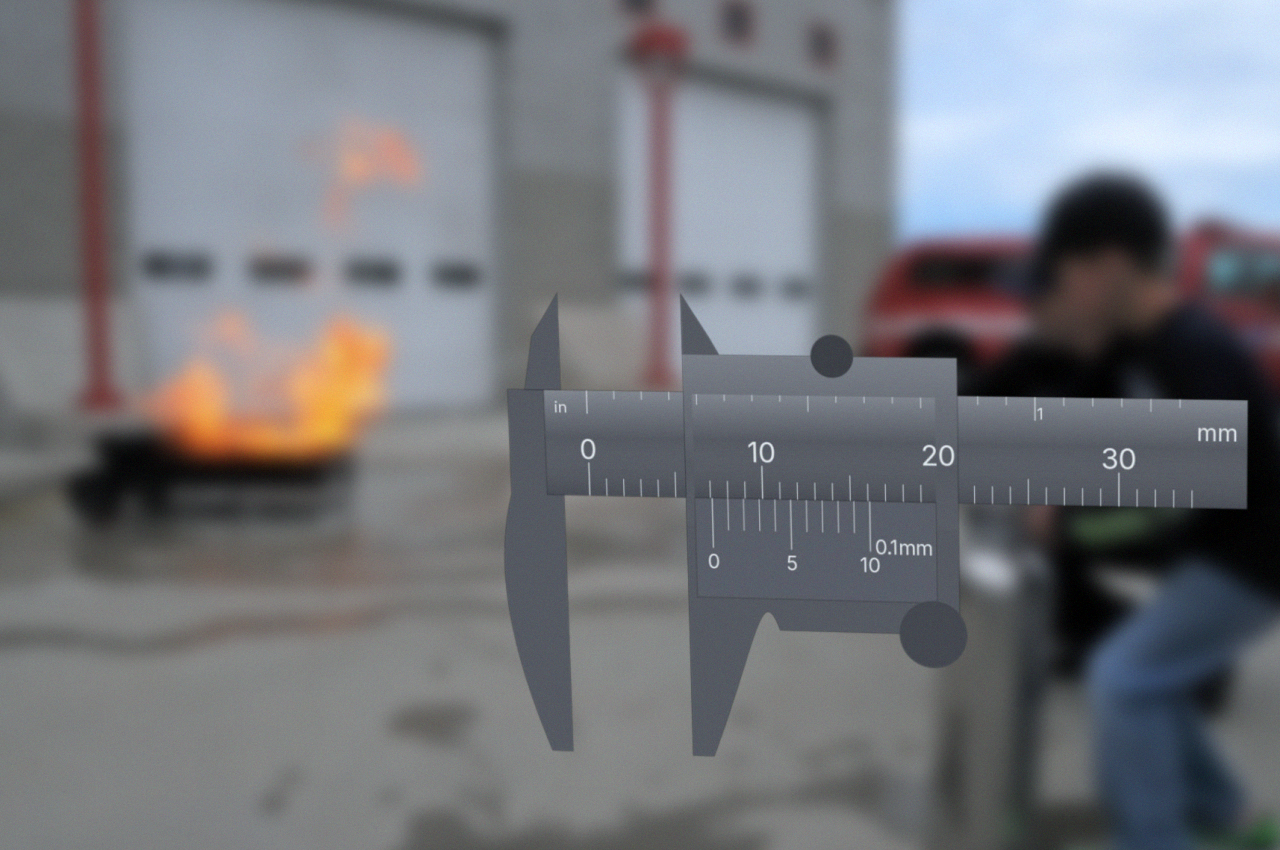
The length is 7.1 mm
